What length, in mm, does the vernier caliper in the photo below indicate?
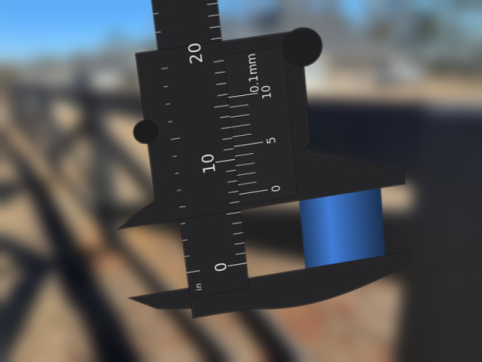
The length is 6.7 mm
